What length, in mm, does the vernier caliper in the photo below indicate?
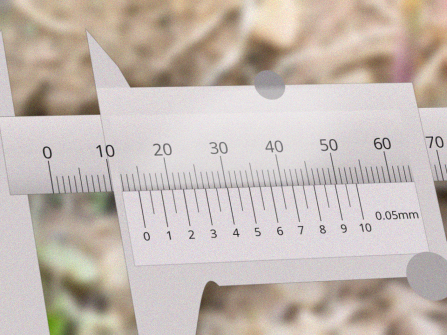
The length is 14.6 mm
